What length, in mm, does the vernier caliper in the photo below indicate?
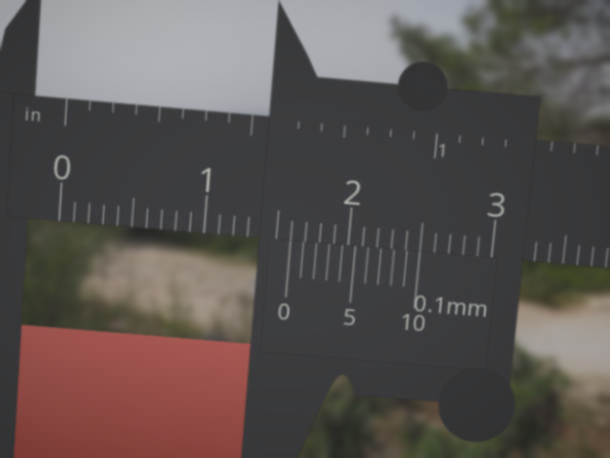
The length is 16.0 mm
